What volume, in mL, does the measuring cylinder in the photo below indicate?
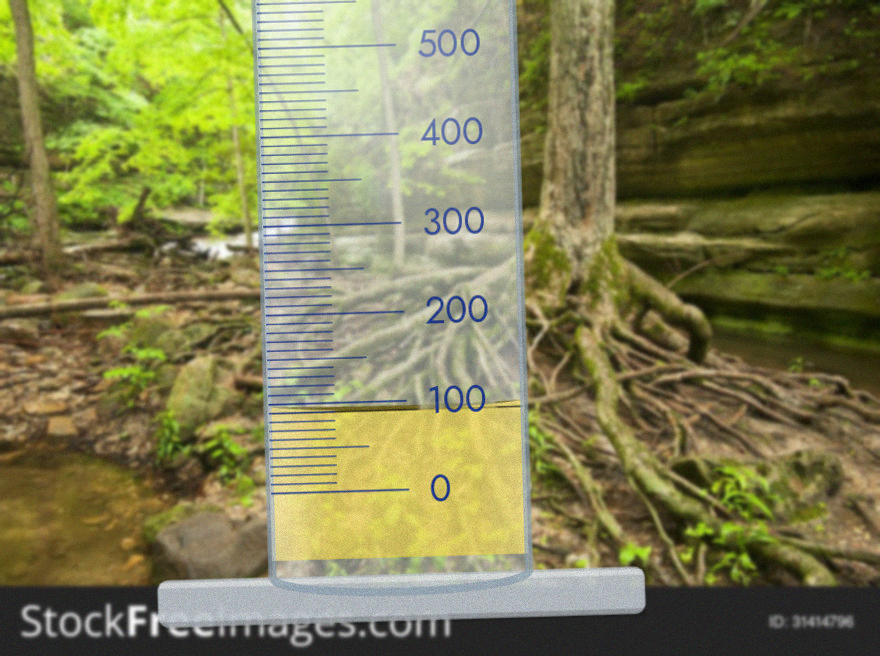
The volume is 90 mL
